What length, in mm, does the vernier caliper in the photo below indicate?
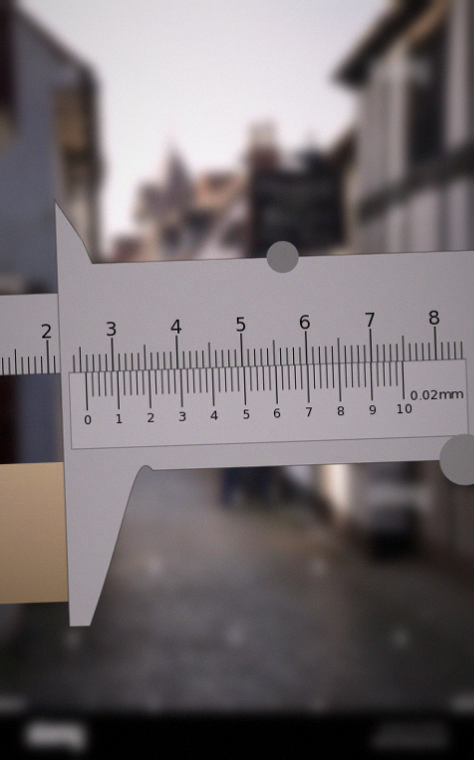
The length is 25.8 mm
